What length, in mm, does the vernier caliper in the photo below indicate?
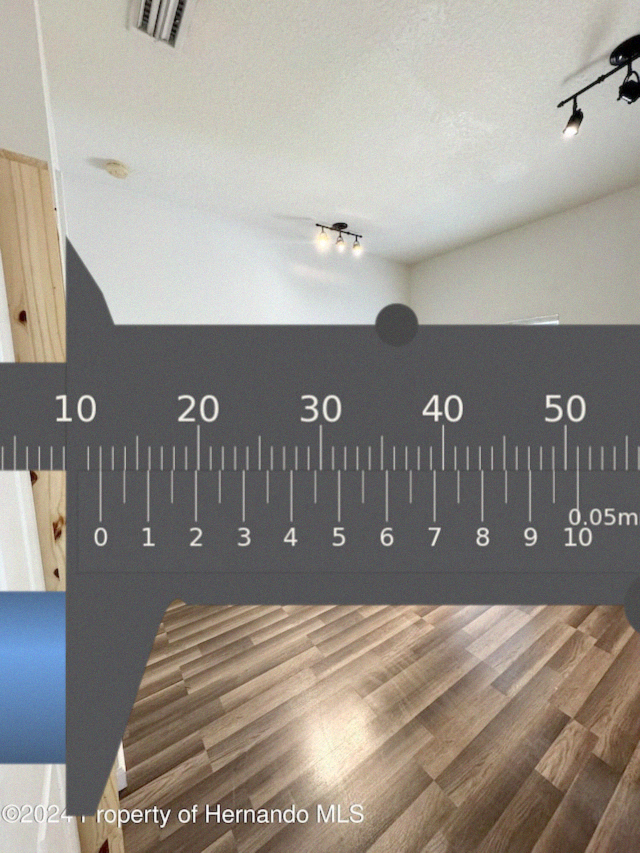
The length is 12.0 mm
